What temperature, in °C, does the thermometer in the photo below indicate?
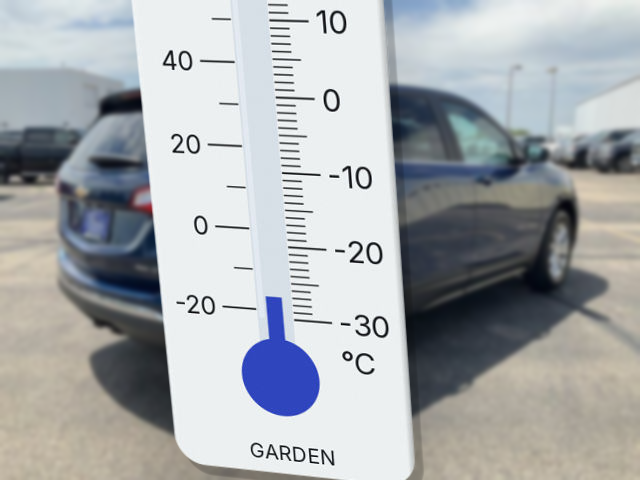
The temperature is -27 °C
